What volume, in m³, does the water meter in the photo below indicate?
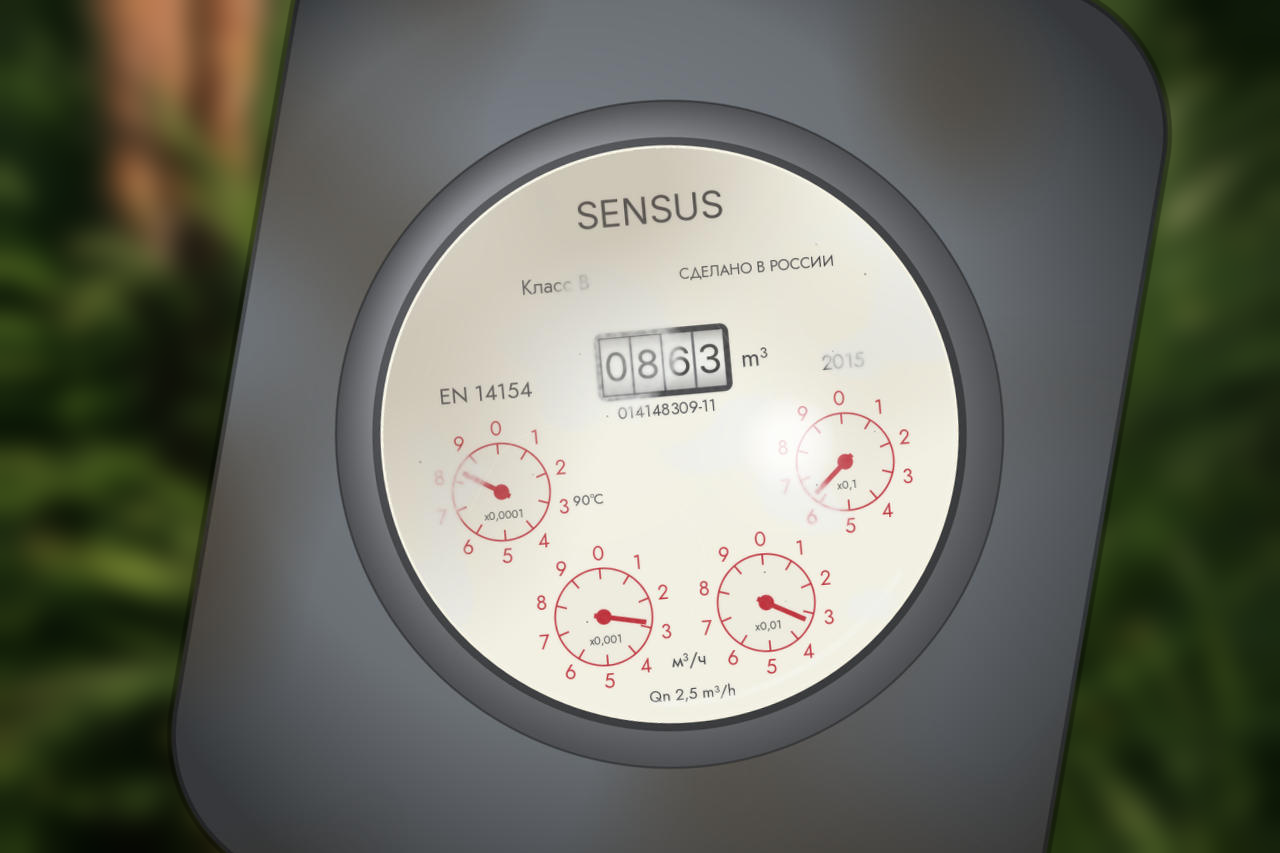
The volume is 863.6328 m³
